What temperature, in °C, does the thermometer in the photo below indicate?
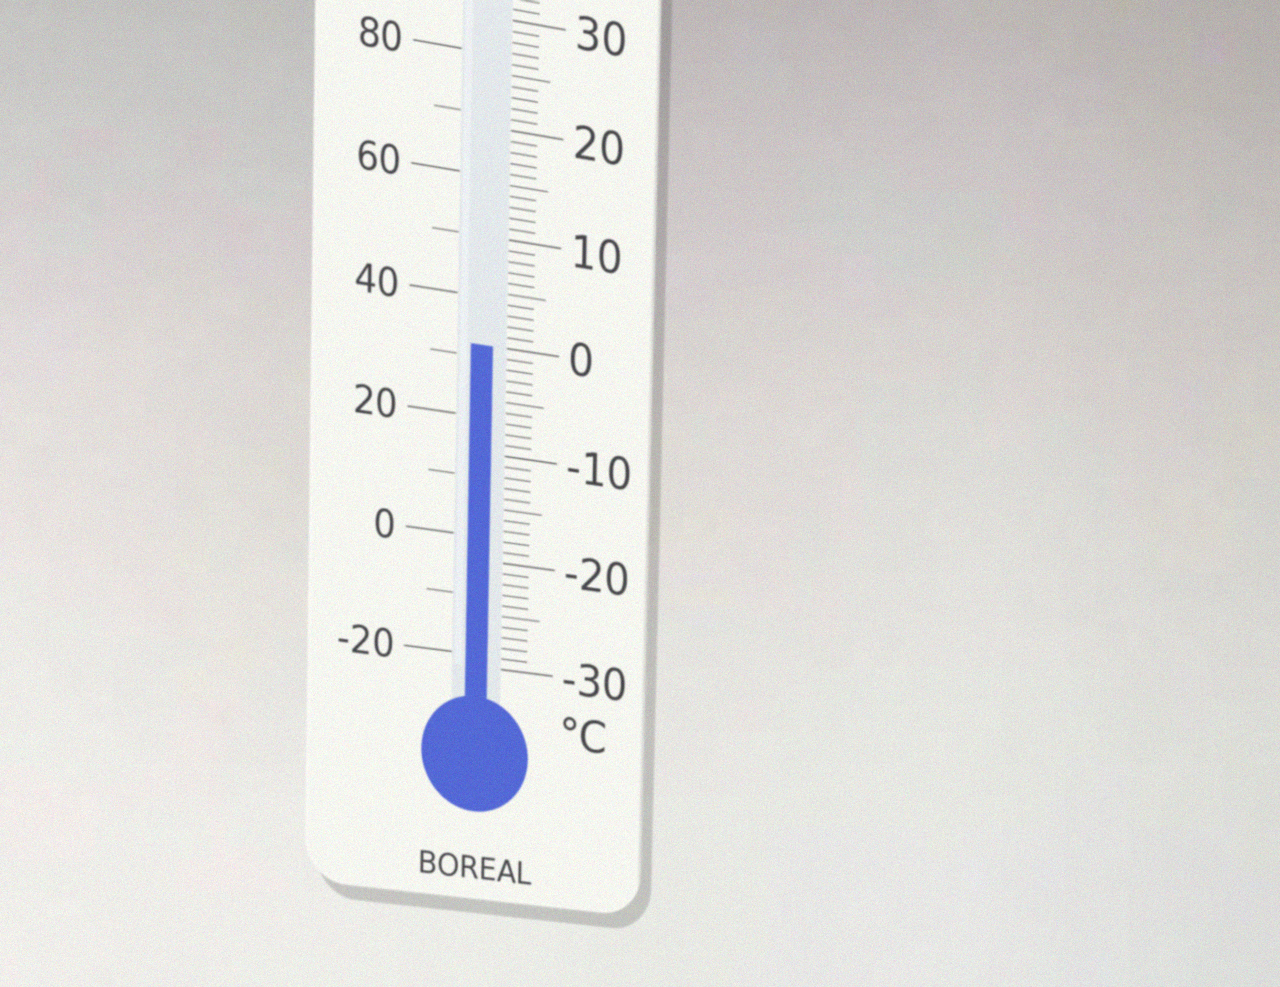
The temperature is 0 °C
